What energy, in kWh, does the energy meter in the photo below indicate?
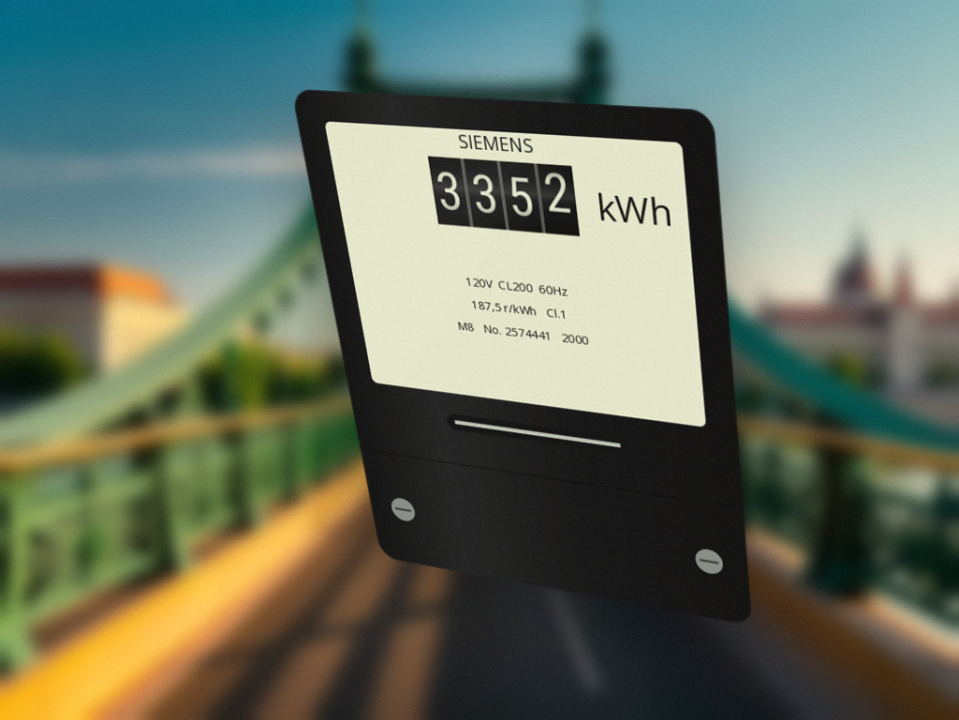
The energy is 3352 kWh
